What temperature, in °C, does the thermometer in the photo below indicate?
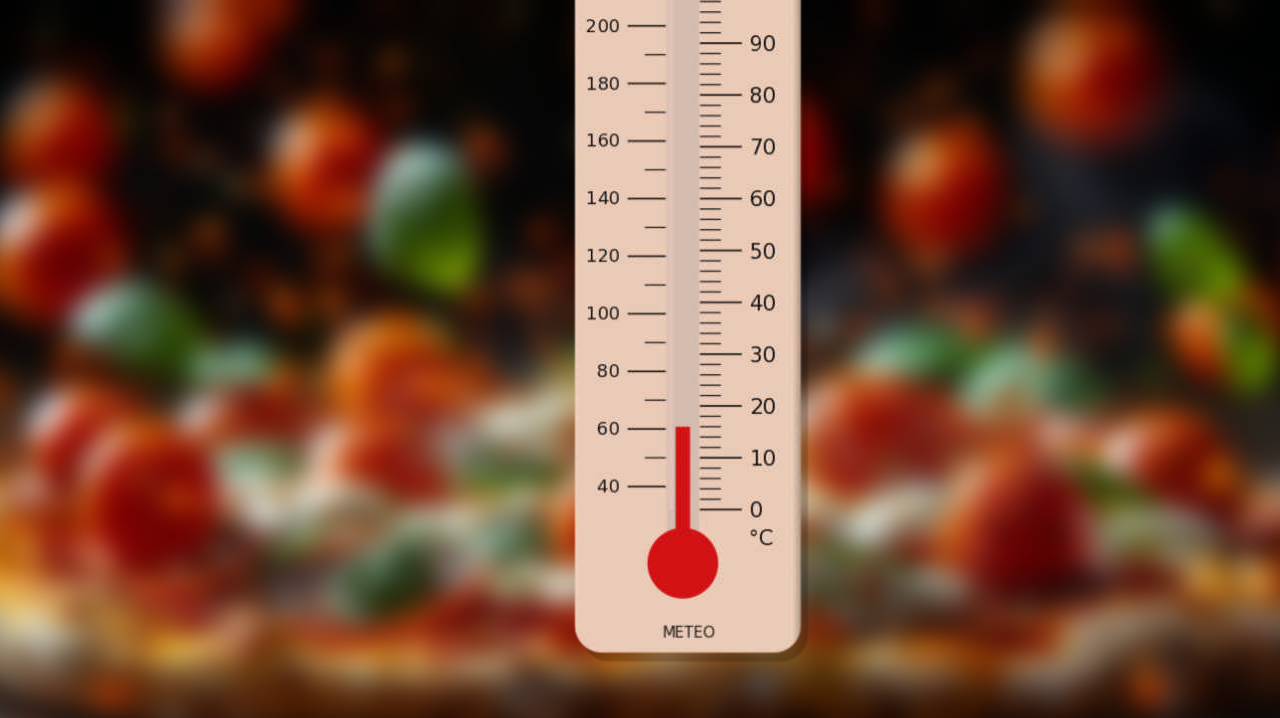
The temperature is 16 °C
